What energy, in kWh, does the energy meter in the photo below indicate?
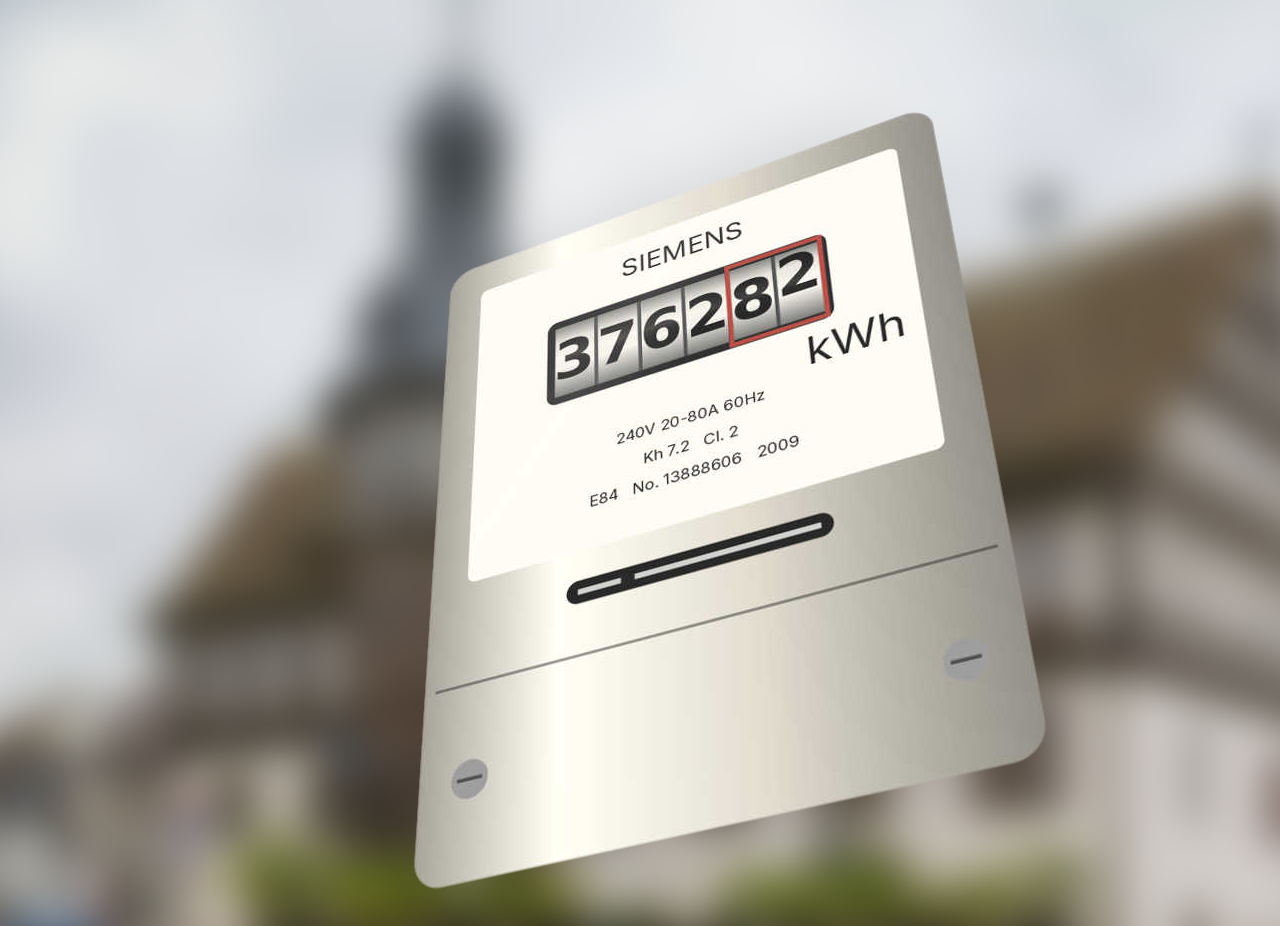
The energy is 3762.82 kWh
